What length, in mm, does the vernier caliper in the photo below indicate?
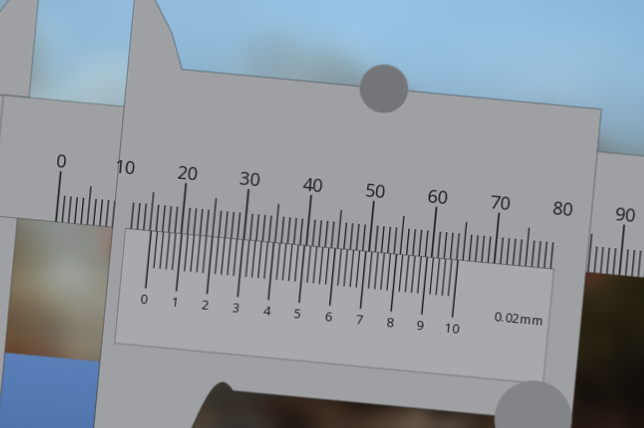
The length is 15.2 mm
